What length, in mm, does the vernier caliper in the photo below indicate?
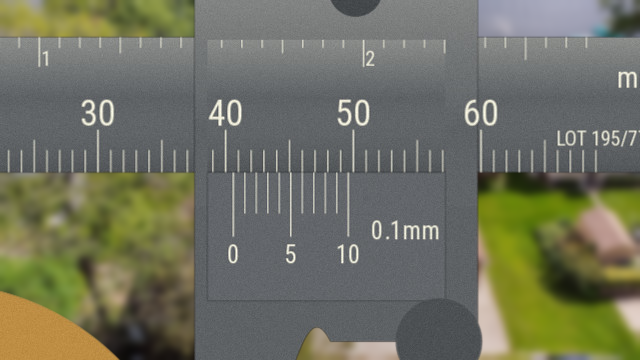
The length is 40.6 mm
